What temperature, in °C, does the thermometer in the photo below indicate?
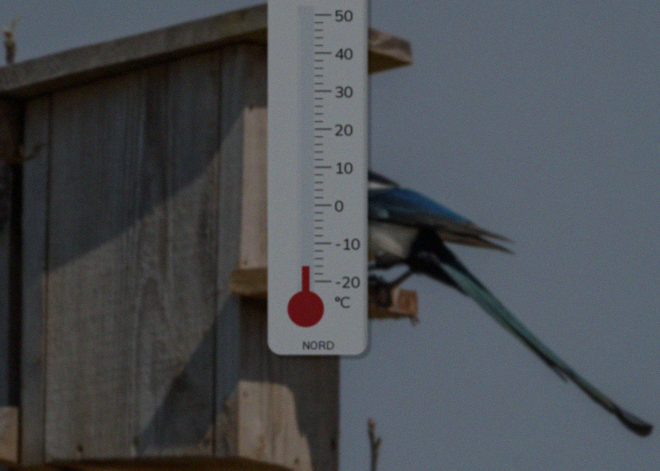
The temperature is -16 °C
